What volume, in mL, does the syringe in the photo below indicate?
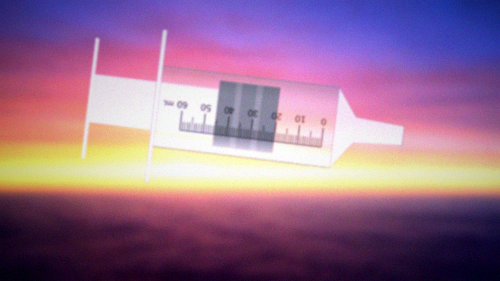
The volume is 20 mL
